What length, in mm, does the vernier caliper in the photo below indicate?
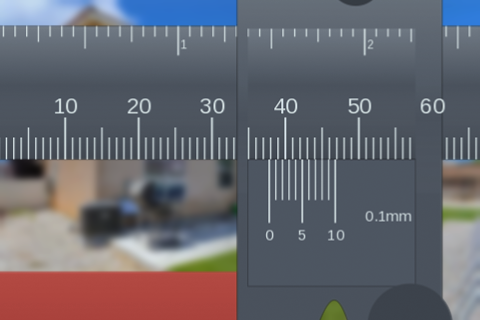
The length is 37.8 mm
